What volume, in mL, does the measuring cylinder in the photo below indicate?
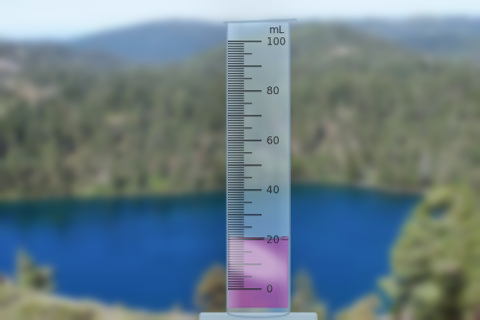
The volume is 20 mL
